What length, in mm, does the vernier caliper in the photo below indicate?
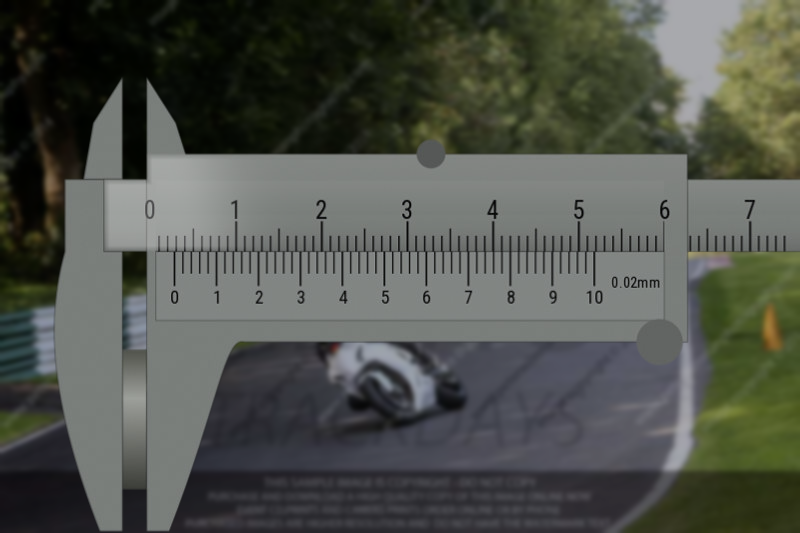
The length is 2.8 mm
